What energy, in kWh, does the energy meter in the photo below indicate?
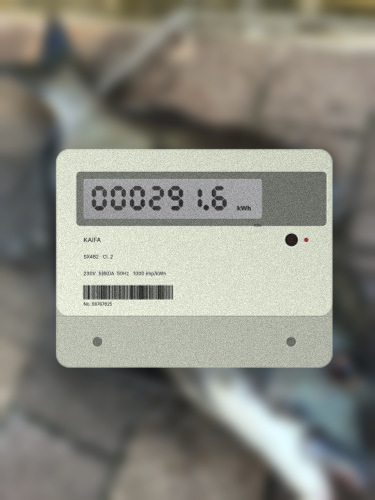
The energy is 291.6 kWh
